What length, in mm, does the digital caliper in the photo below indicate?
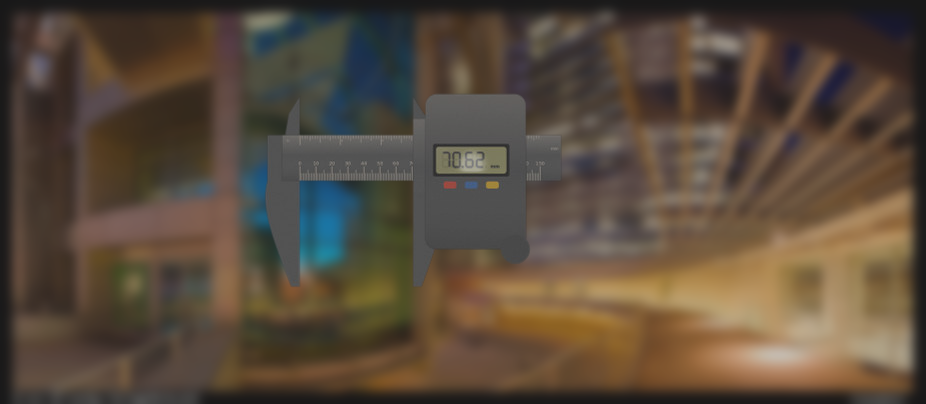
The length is 70.62 mm
